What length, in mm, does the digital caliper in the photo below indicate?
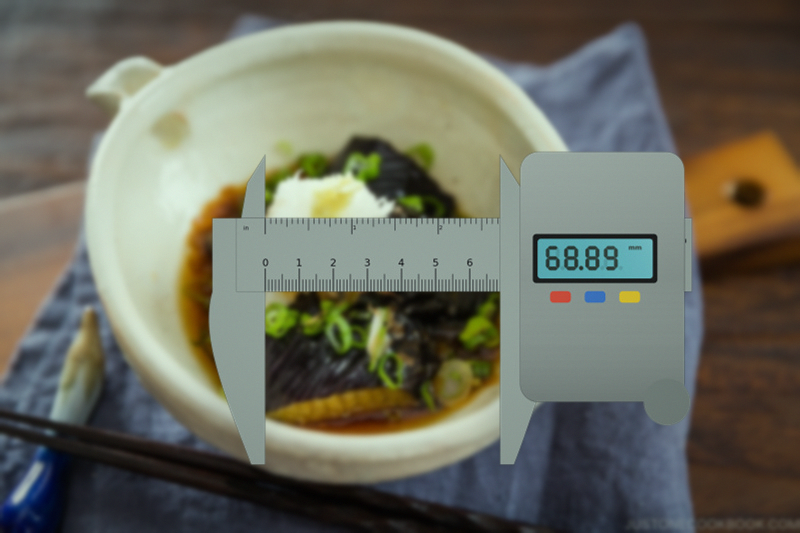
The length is 68.89 mm
